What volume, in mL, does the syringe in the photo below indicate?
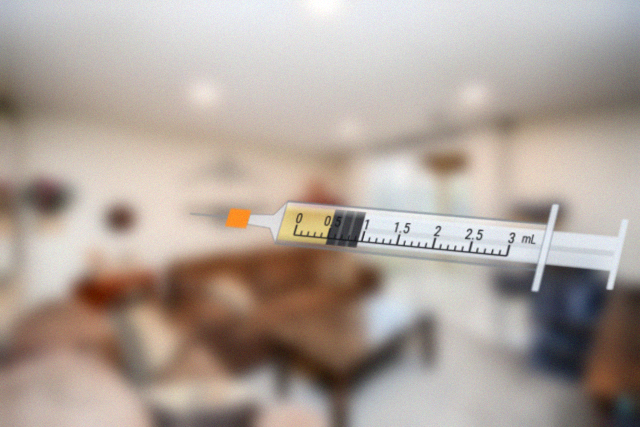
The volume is 0.5 mL
